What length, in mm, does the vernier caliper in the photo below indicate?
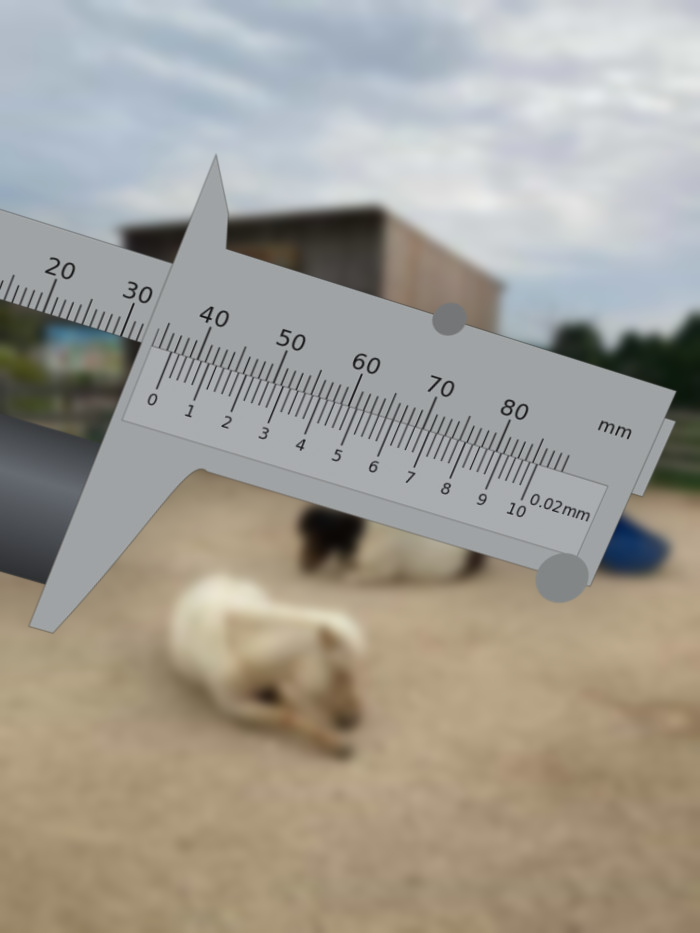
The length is 36.6 mm
